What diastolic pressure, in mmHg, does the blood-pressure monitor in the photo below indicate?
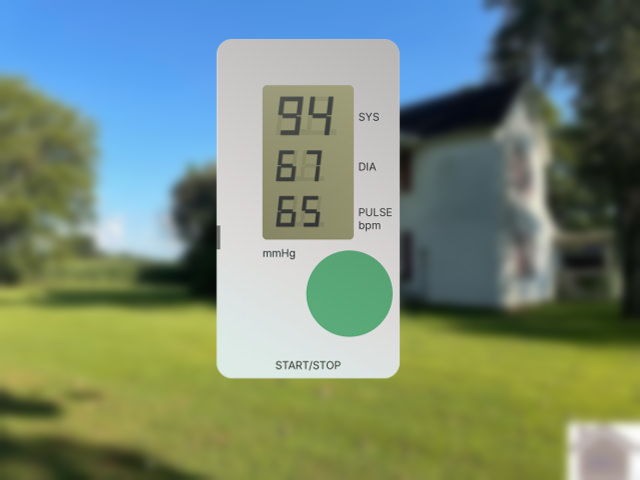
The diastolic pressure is 67 mmHg
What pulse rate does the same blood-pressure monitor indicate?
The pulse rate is 65 bpm
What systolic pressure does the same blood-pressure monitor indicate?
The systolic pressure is 94 mmHg
